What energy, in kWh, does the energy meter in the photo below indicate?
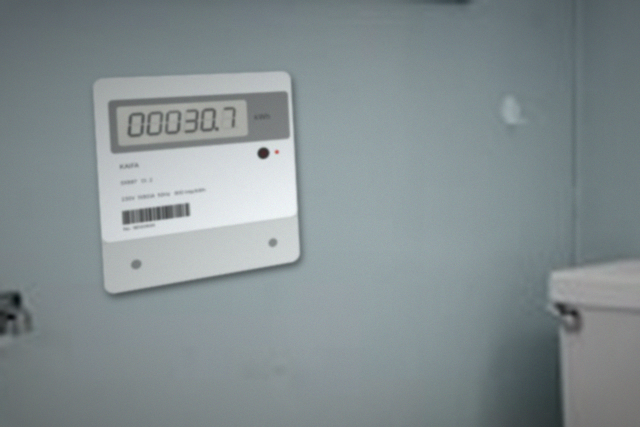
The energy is 30.7 kWh
